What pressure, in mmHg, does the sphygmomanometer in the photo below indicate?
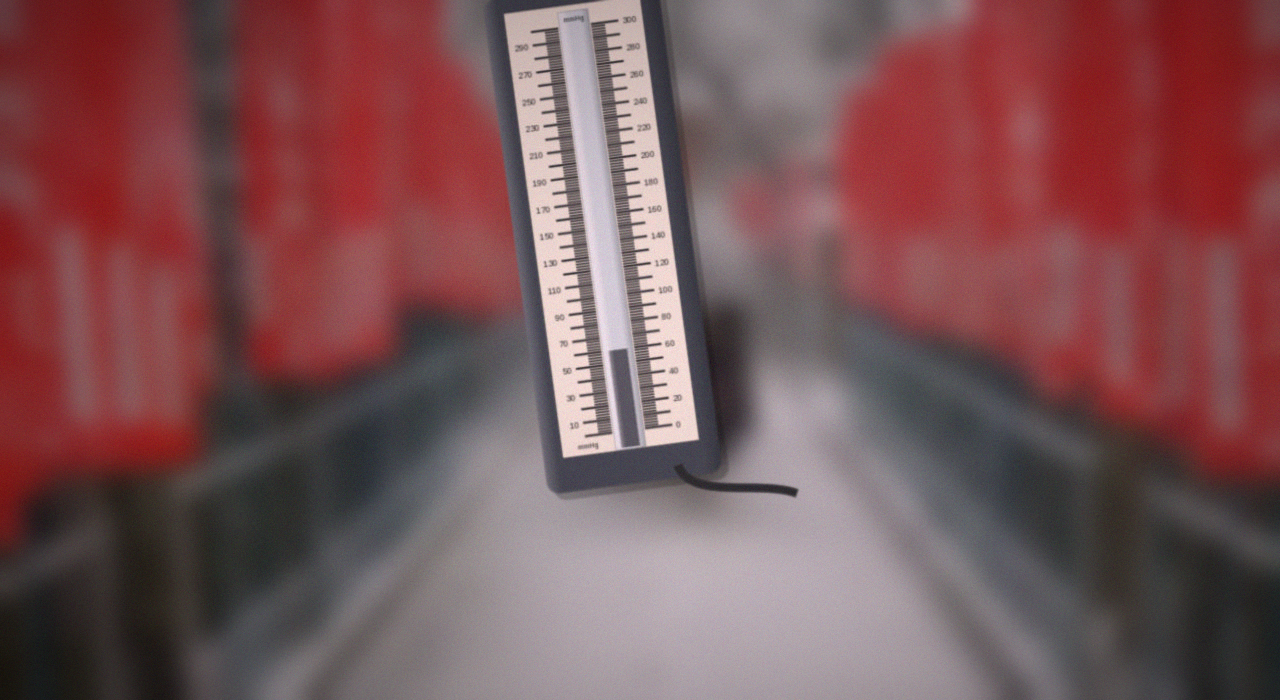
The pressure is 60 mmHg
